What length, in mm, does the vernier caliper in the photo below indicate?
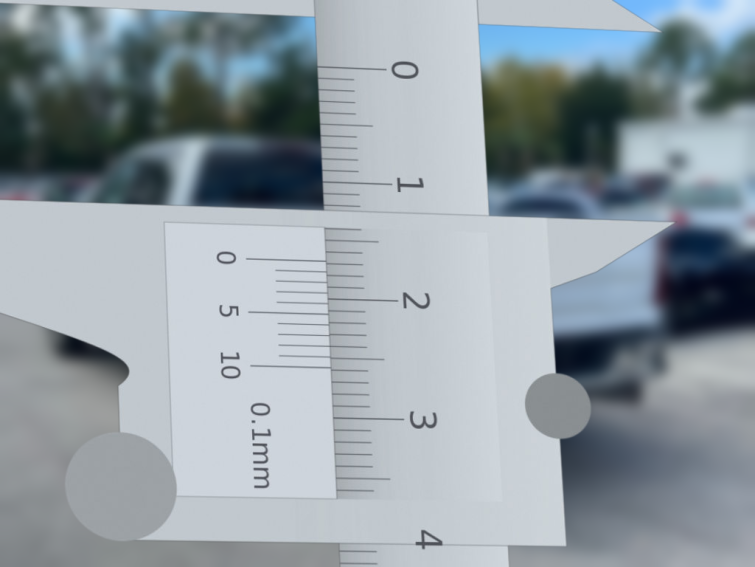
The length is 16.8 mm
